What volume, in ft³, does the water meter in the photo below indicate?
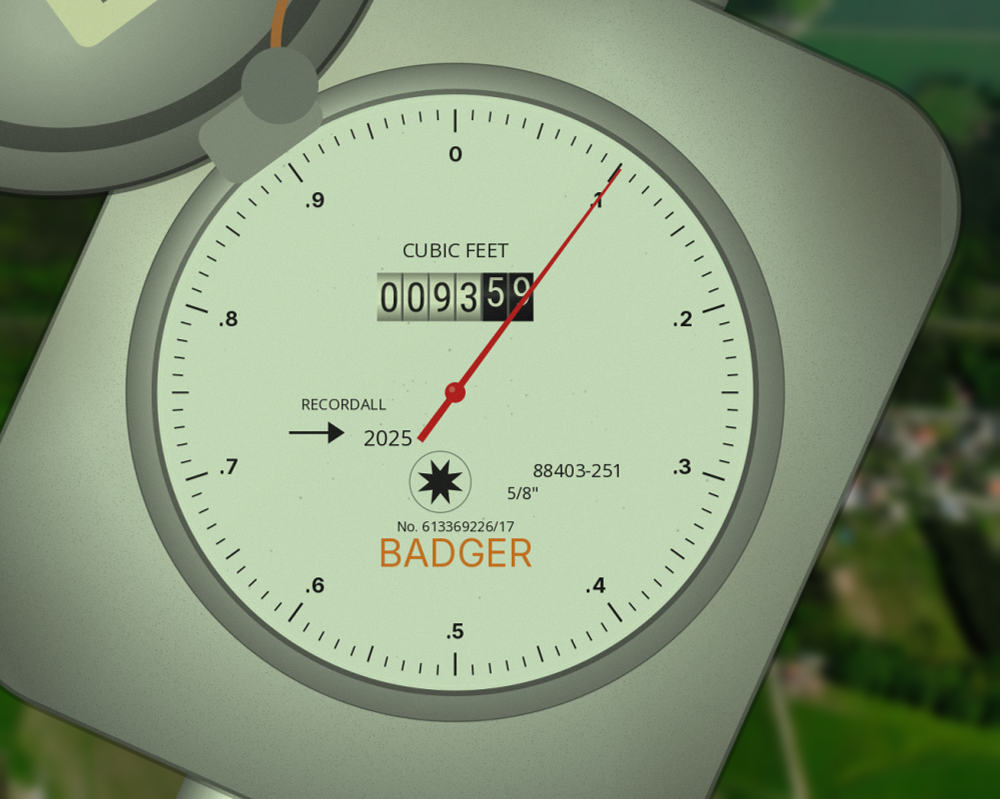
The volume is 9359.10 ft³
